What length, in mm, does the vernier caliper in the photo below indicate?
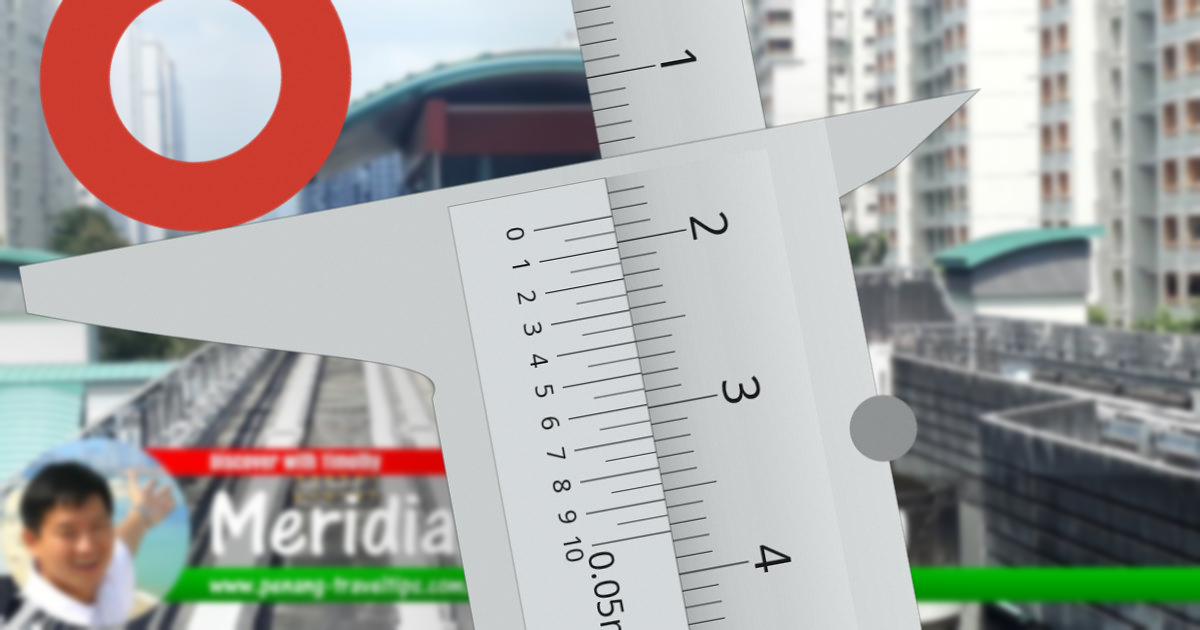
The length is 18.4 mm
